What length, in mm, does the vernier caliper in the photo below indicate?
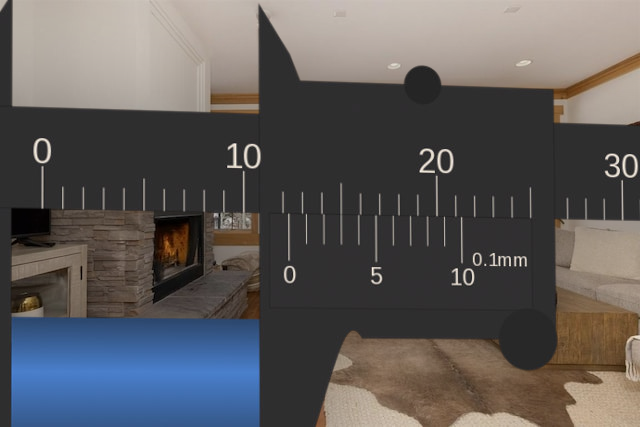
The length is 12.3 mm
